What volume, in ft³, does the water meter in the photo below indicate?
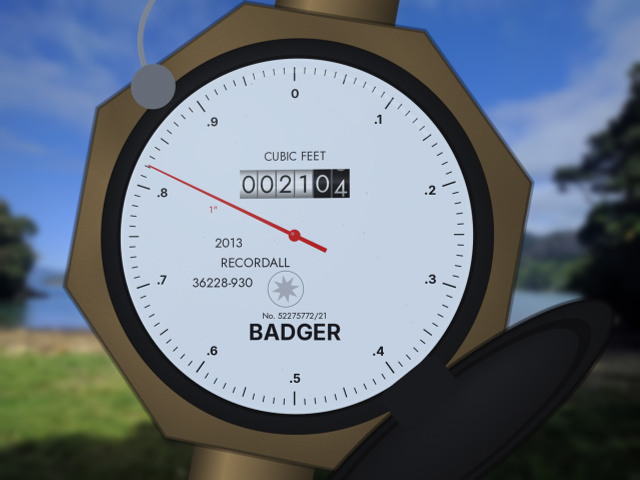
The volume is 2103.82 ft³
